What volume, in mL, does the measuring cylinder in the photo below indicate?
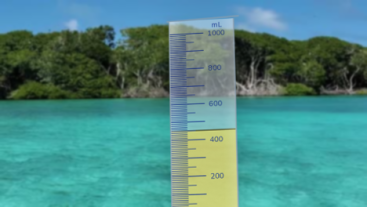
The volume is 450 mL
